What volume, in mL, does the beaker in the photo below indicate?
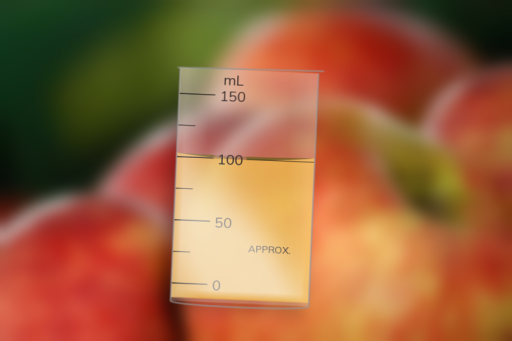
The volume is 100 mL
